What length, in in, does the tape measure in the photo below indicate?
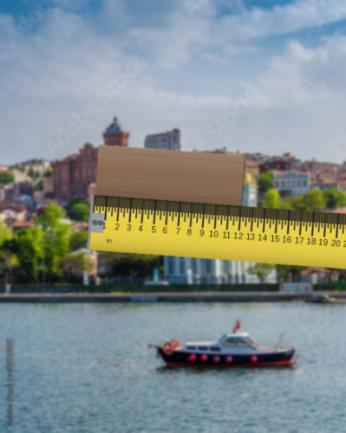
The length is 12 in
